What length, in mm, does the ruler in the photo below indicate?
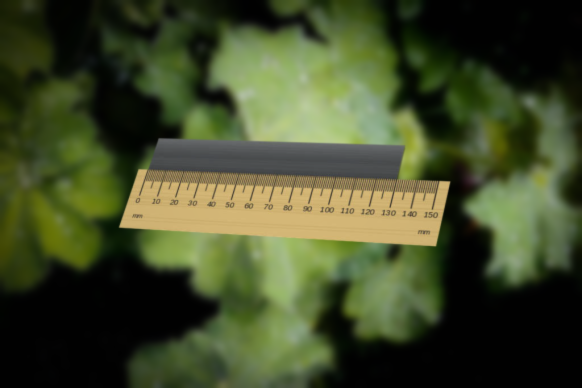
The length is 130 mm
